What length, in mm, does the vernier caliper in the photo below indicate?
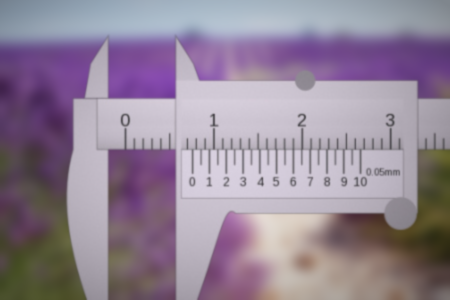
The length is 7.6 mm
